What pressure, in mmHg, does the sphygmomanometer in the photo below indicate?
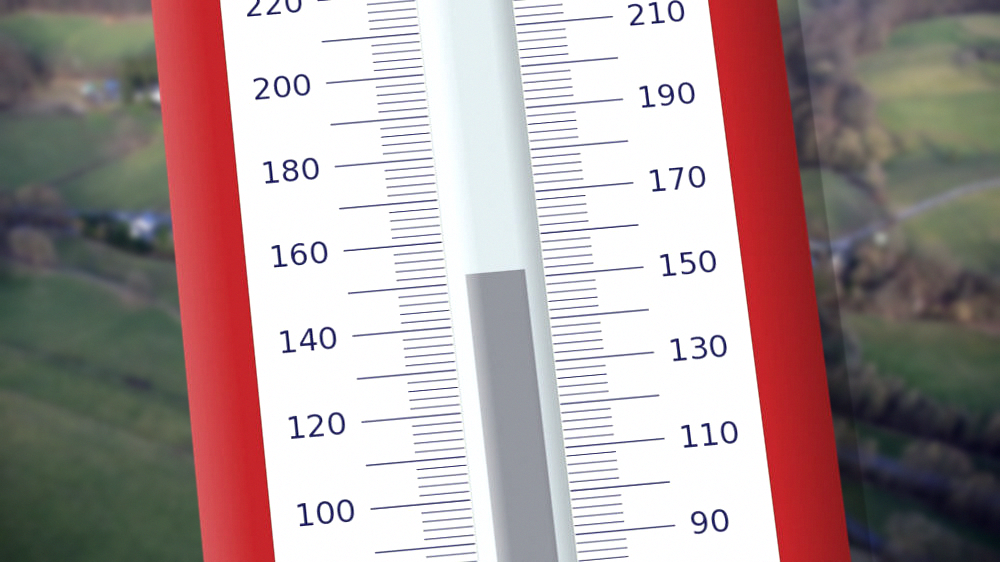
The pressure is 152 mmHg
